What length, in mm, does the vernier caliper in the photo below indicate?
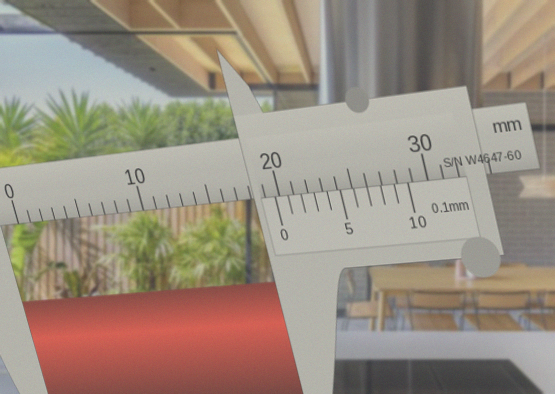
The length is 19.7 mm
